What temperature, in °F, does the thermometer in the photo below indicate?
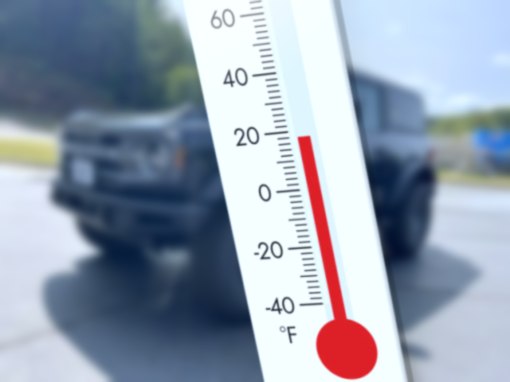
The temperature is 18 °F
